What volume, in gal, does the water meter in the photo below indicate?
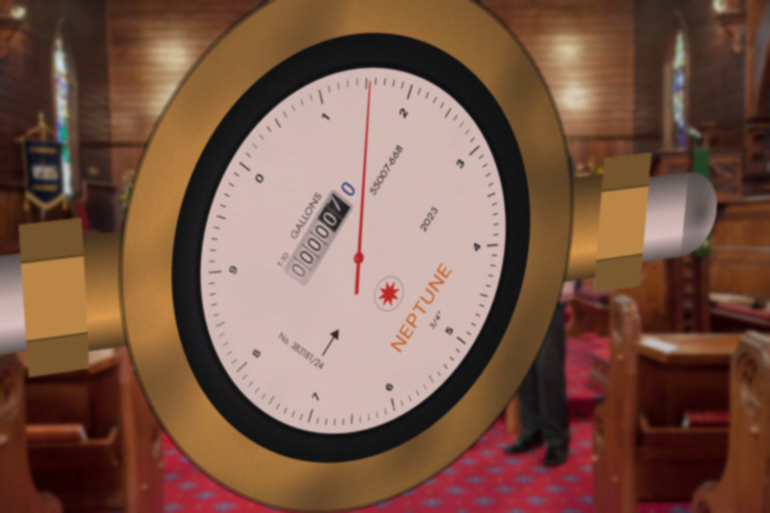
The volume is 71.5 gal
